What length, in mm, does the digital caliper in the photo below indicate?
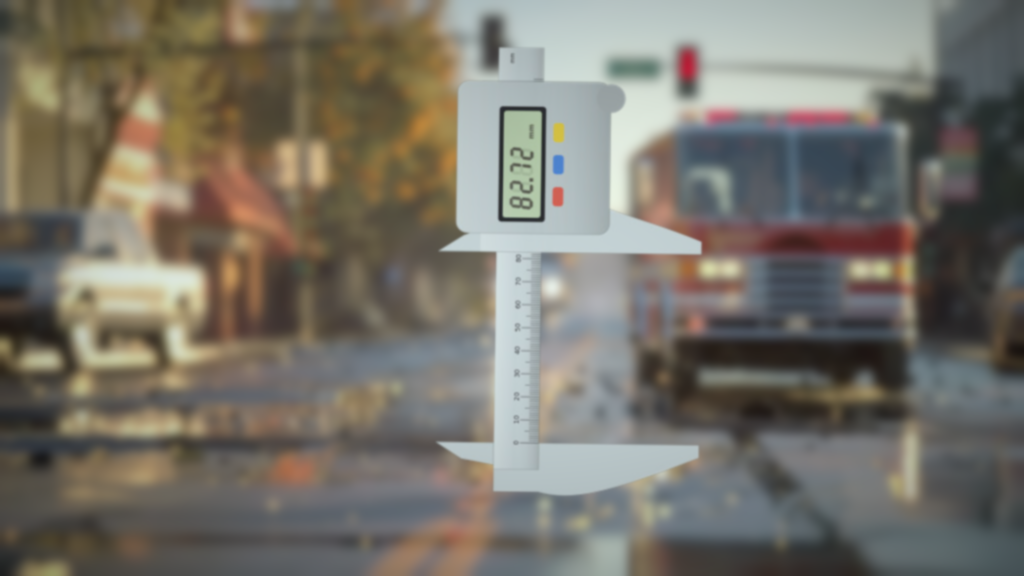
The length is 82.72 mm
